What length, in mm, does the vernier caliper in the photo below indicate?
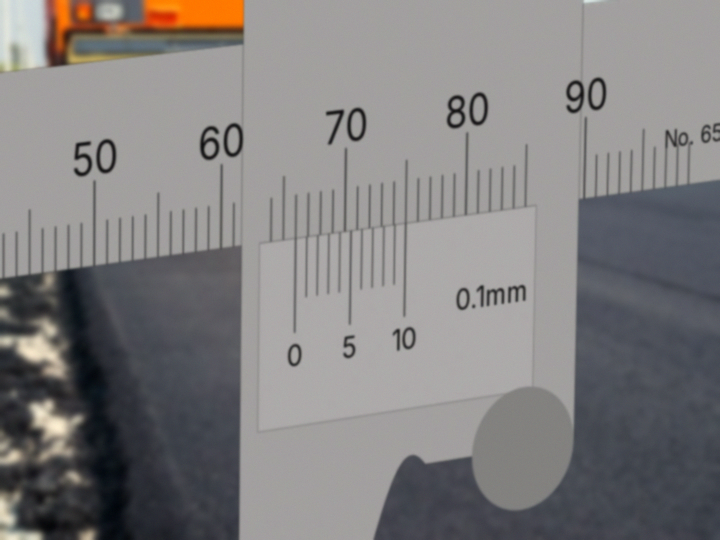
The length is 66.0 mm
